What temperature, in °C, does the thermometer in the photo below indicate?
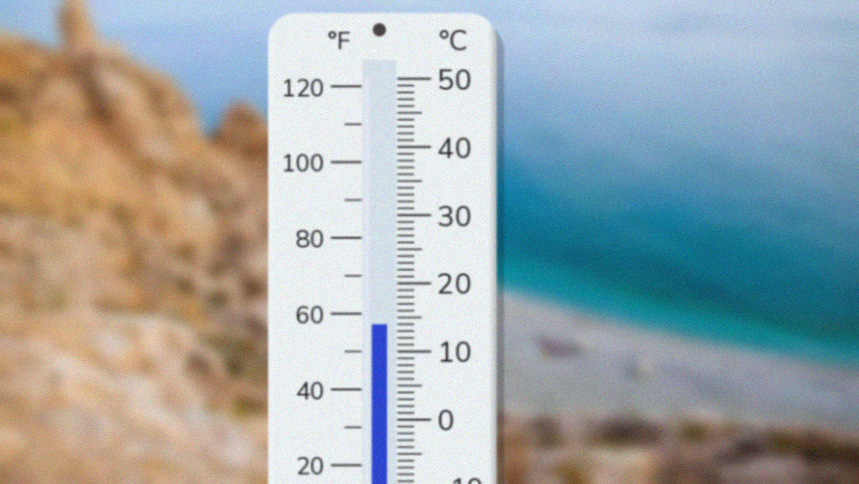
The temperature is 14 °C
